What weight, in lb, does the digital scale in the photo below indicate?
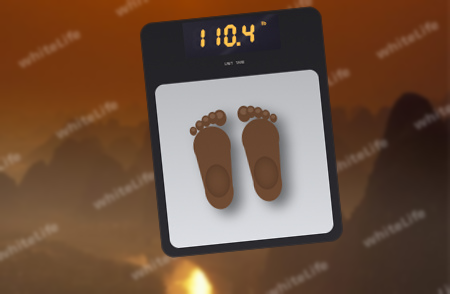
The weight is 110.4 lb
